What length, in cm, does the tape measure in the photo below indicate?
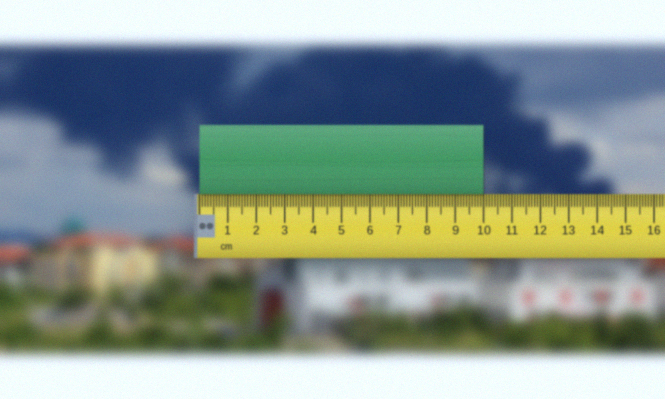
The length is 10 cm
